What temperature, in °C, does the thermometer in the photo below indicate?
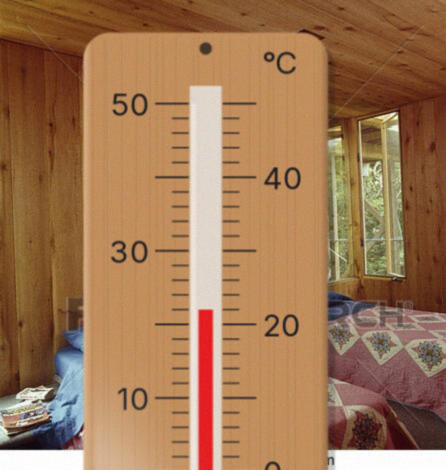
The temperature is 22 °C
